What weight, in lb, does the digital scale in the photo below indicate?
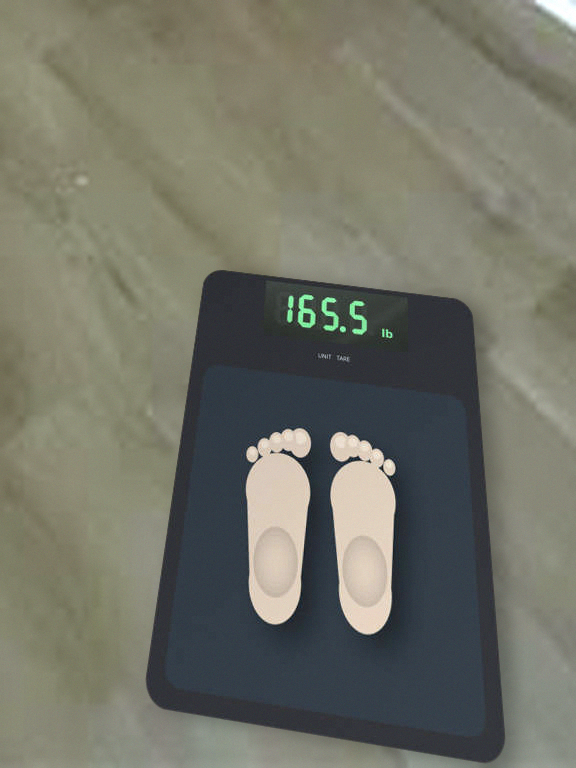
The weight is 165.5 lb
